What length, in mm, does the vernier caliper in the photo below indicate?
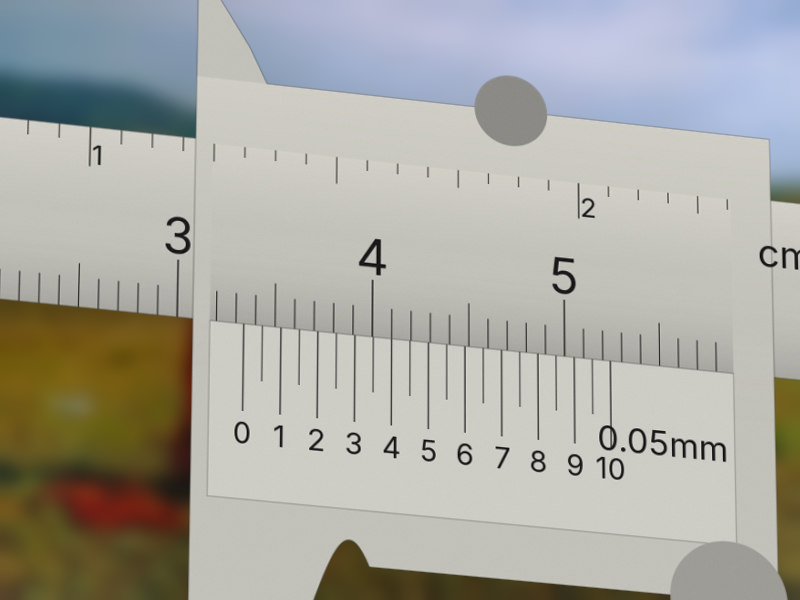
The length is 33.4 mm
